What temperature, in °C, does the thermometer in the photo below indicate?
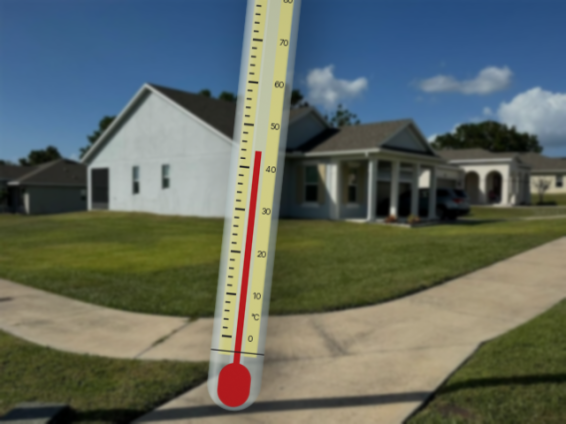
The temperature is 44 °C
